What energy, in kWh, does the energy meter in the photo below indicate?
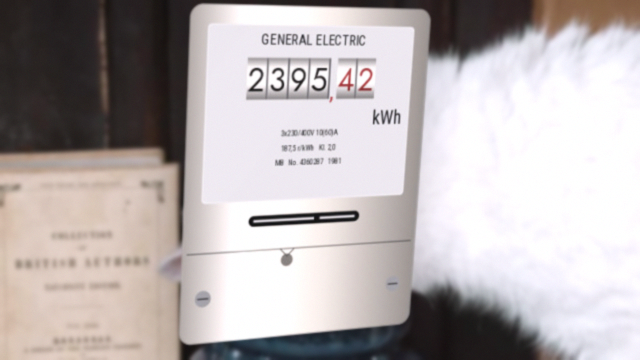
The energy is 2395.42 kWh
